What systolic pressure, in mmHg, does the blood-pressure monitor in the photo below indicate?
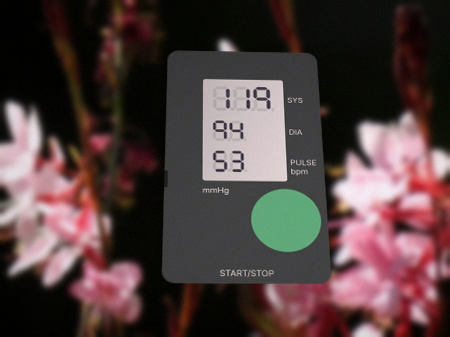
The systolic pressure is 119 mmHg
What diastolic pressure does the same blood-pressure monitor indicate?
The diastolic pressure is 94 mmHg
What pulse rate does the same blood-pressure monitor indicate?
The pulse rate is 53 bpm
